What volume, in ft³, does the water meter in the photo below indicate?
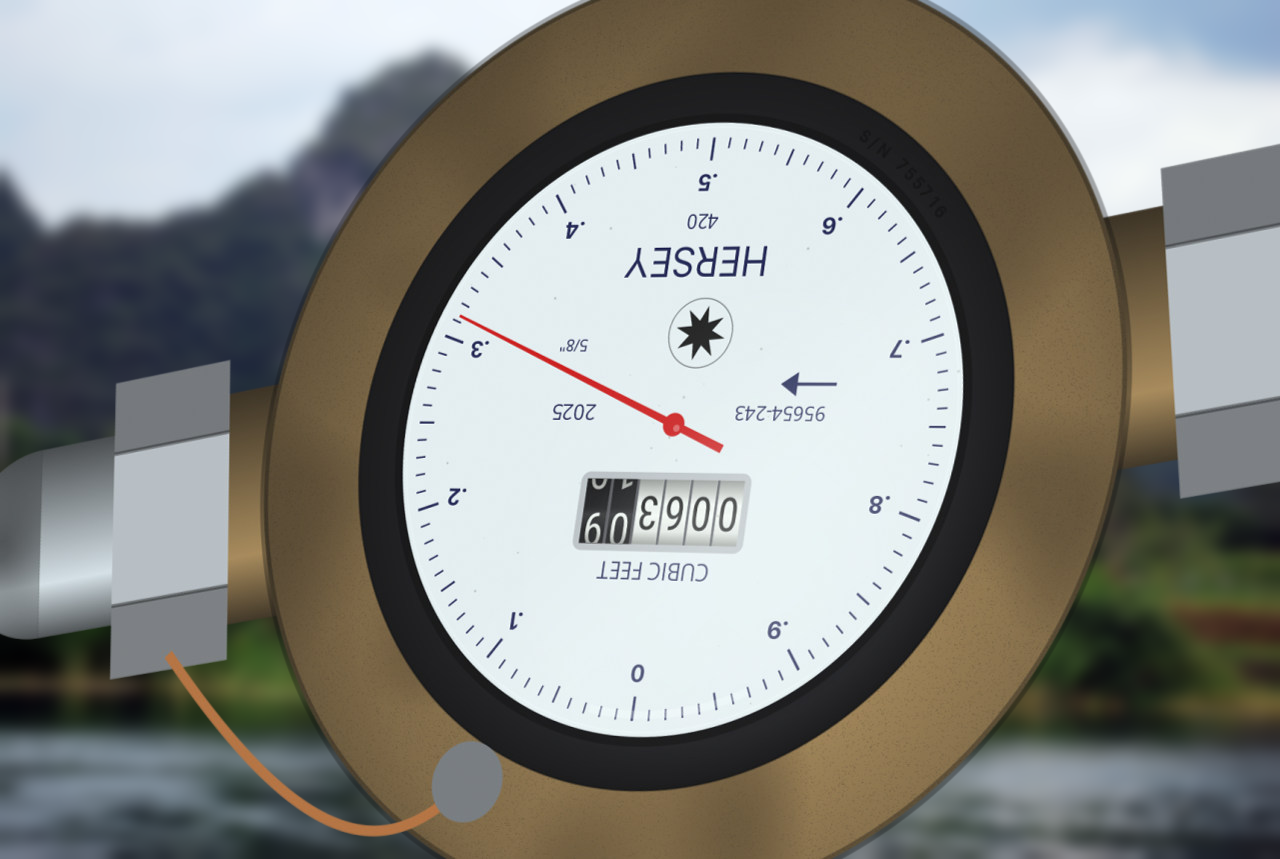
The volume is 6309.31 ft³
